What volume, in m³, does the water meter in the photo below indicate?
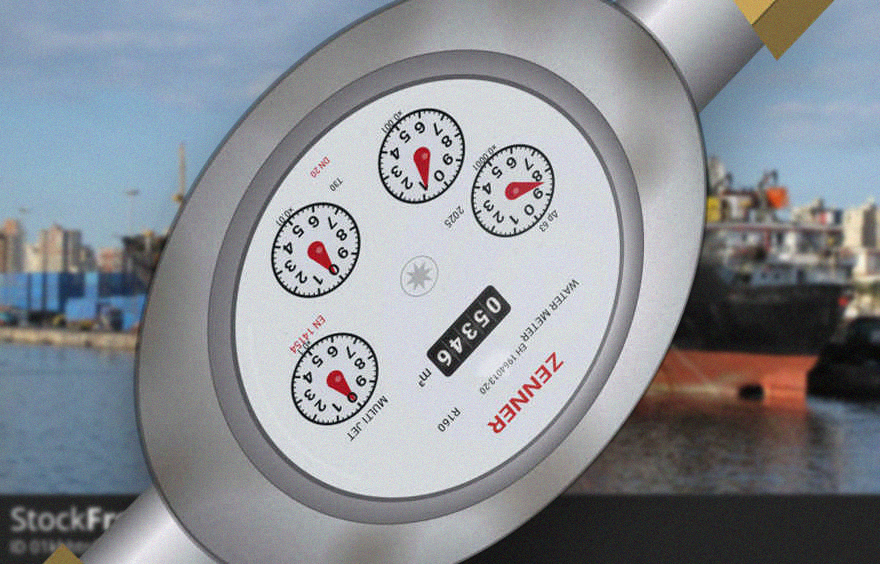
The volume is 5346.0008 m³
